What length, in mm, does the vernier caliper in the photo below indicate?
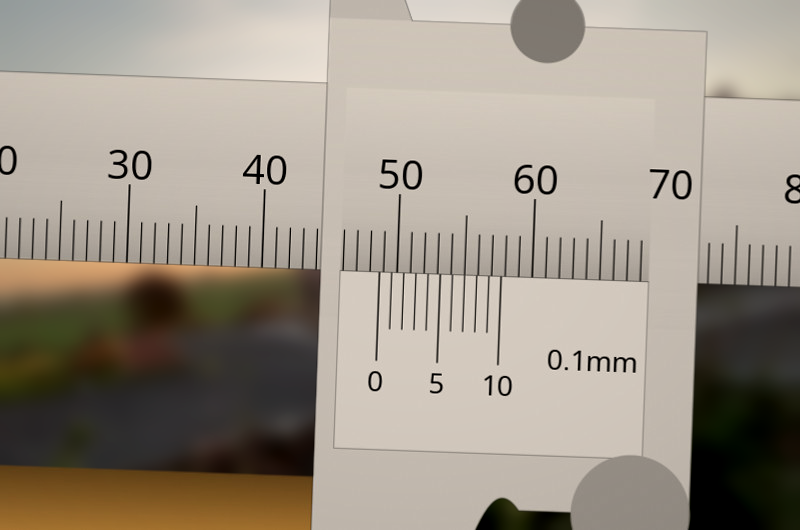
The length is 48.7 mm
